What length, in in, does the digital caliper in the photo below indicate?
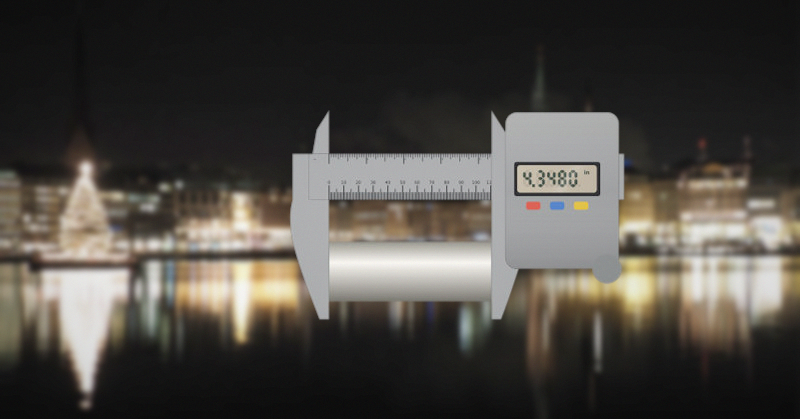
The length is 4.3480 in
